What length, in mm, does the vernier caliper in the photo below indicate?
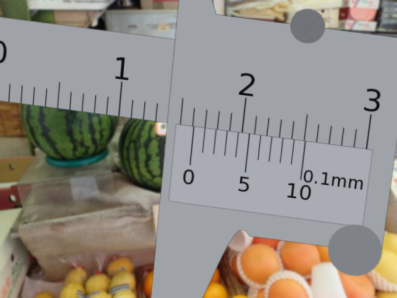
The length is 16.1 mm
